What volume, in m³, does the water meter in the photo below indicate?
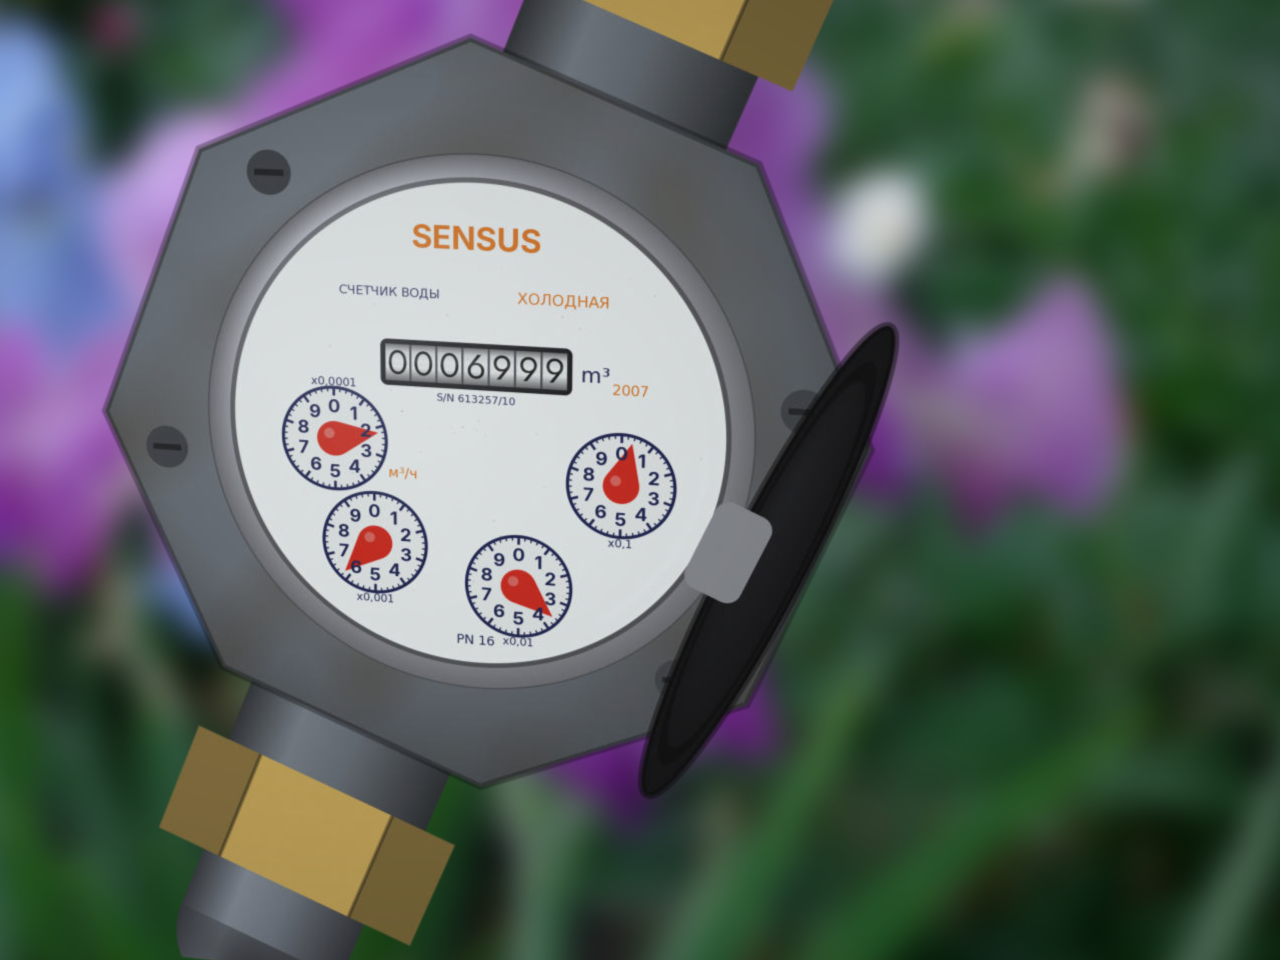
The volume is 6999.0362 m³
